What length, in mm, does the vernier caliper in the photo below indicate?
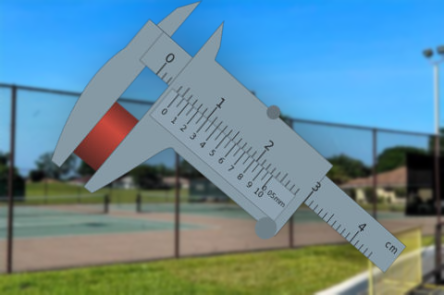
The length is 4.4 mm
